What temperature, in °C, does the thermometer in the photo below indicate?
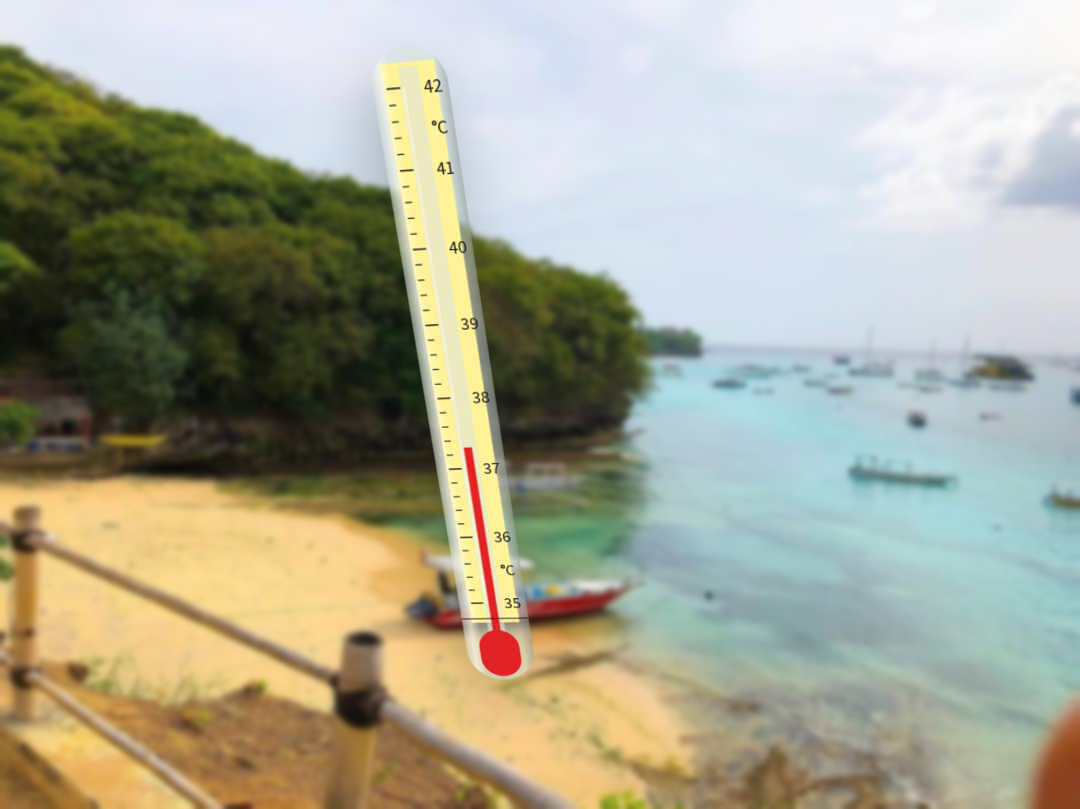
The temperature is 37.3 °C
